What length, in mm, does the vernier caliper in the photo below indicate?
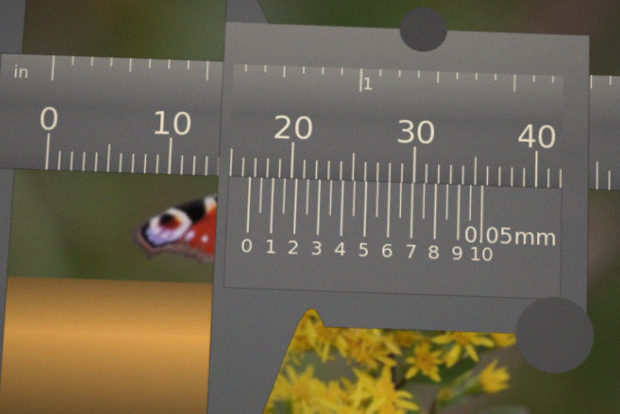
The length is 16.6 mm
